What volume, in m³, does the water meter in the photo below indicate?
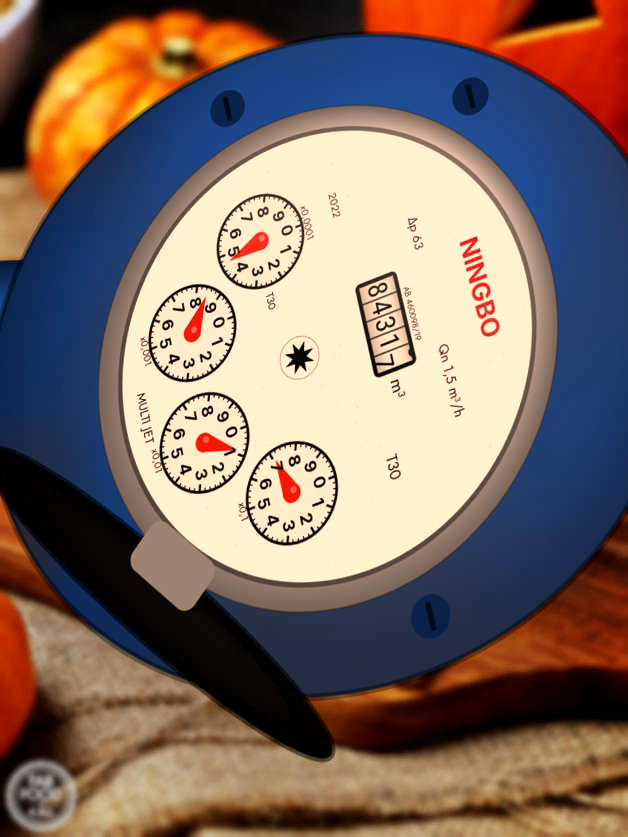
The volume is 84316.7084 m³
